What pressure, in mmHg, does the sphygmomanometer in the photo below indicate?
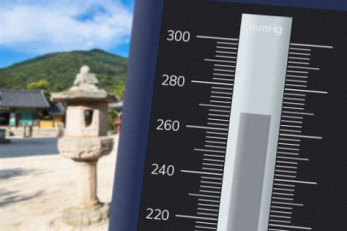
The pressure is 268 mmHg
